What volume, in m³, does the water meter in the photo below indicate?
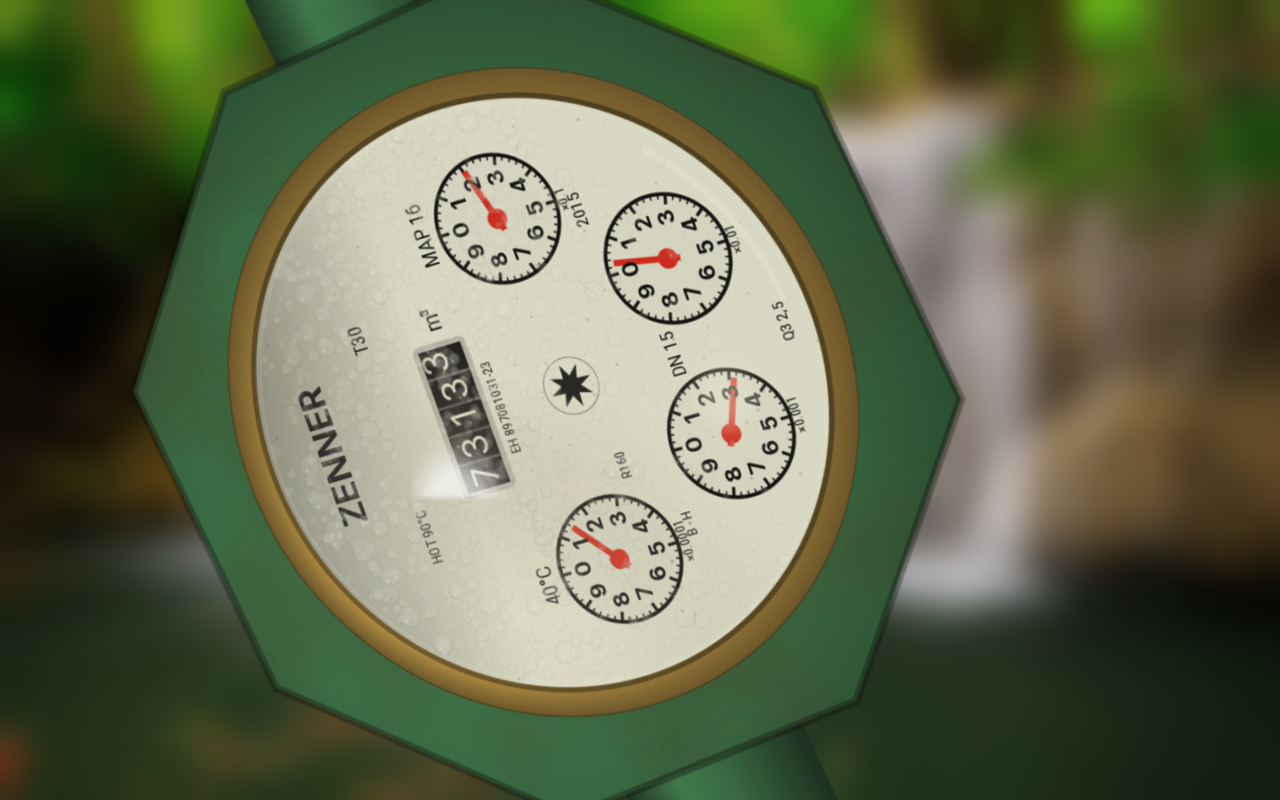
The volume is 73133.2031 m³
